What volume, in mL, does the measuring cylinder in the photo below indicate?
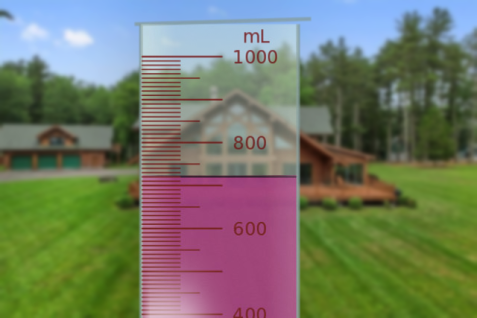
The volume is 720 mL
